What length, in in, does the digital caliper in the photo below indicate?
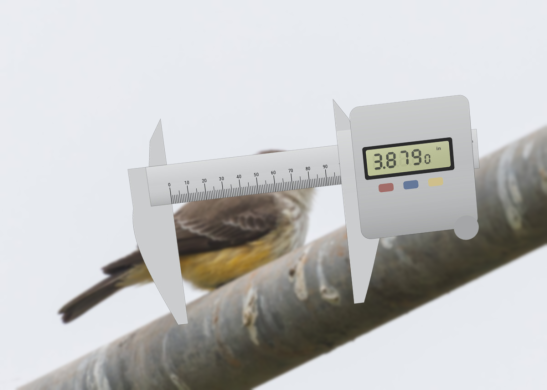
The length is 3.8790 in
